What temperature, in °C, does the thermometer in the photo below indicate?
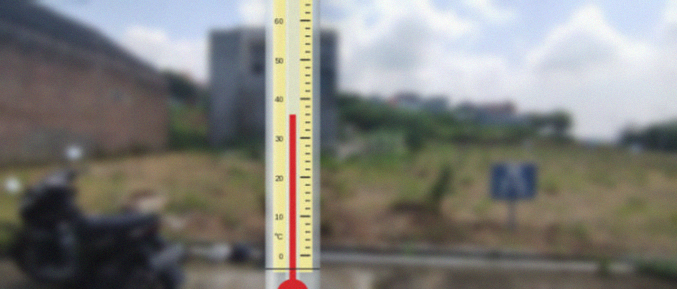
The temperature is 36 °C
